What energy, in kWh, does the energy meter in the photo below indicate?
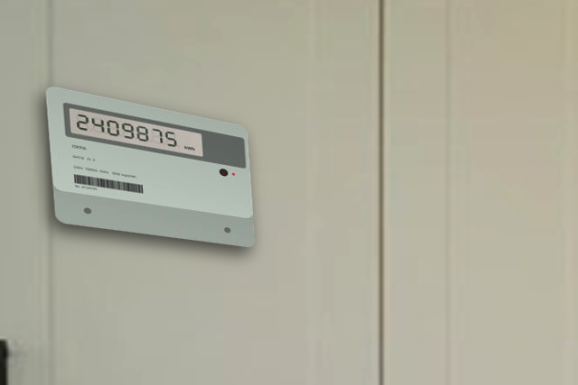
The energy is 2409875 kWh
